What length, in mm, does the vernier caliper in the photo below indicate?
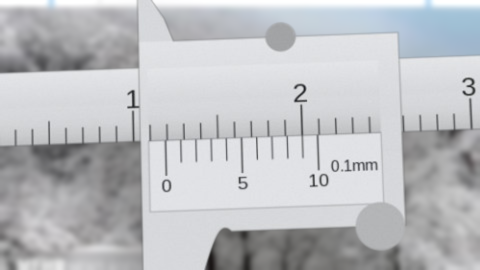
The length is 11.9 mm
